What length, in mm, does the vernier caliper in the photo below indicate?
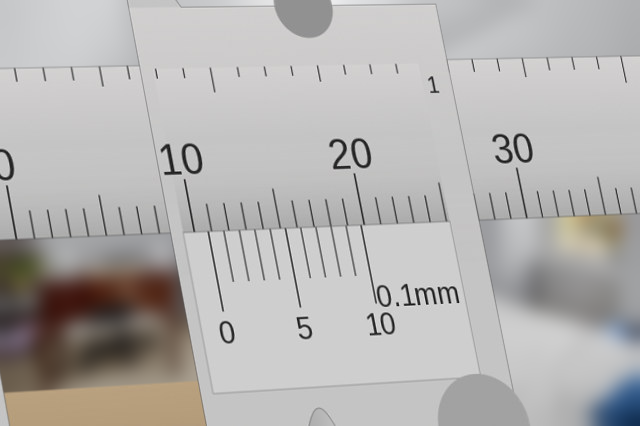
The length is 10.8 mm
